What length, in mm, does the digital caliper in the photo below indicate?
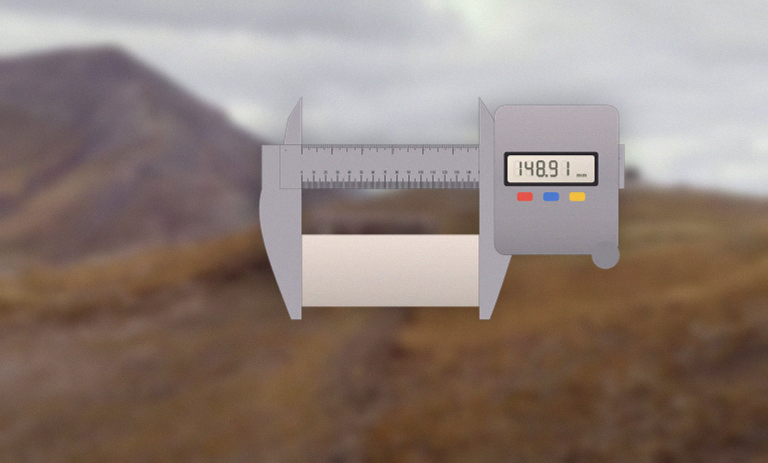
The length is 148.91 mm
